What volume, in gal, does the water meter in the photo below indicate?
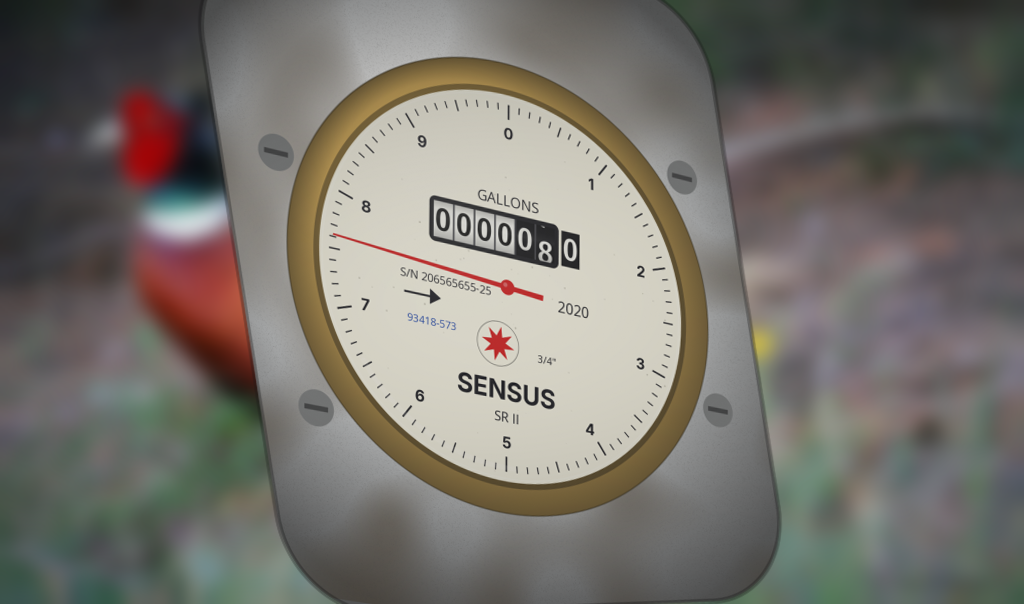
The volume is 77.6 gal
